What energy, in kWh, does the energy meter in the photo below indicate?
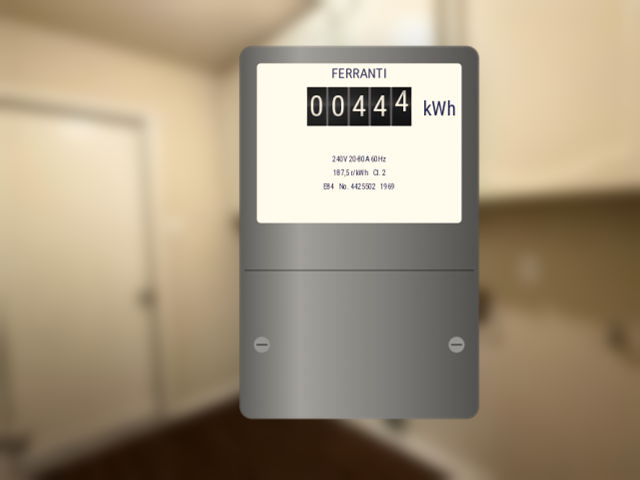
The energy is 444 kWh
